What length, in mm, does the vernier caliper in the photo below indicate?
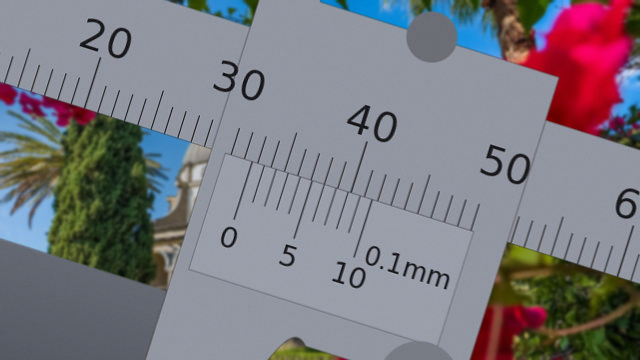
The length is 32.6 mm
